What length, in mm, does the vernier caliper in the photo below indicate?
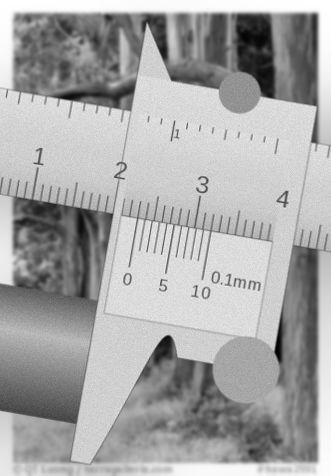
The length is 23.0 mm
